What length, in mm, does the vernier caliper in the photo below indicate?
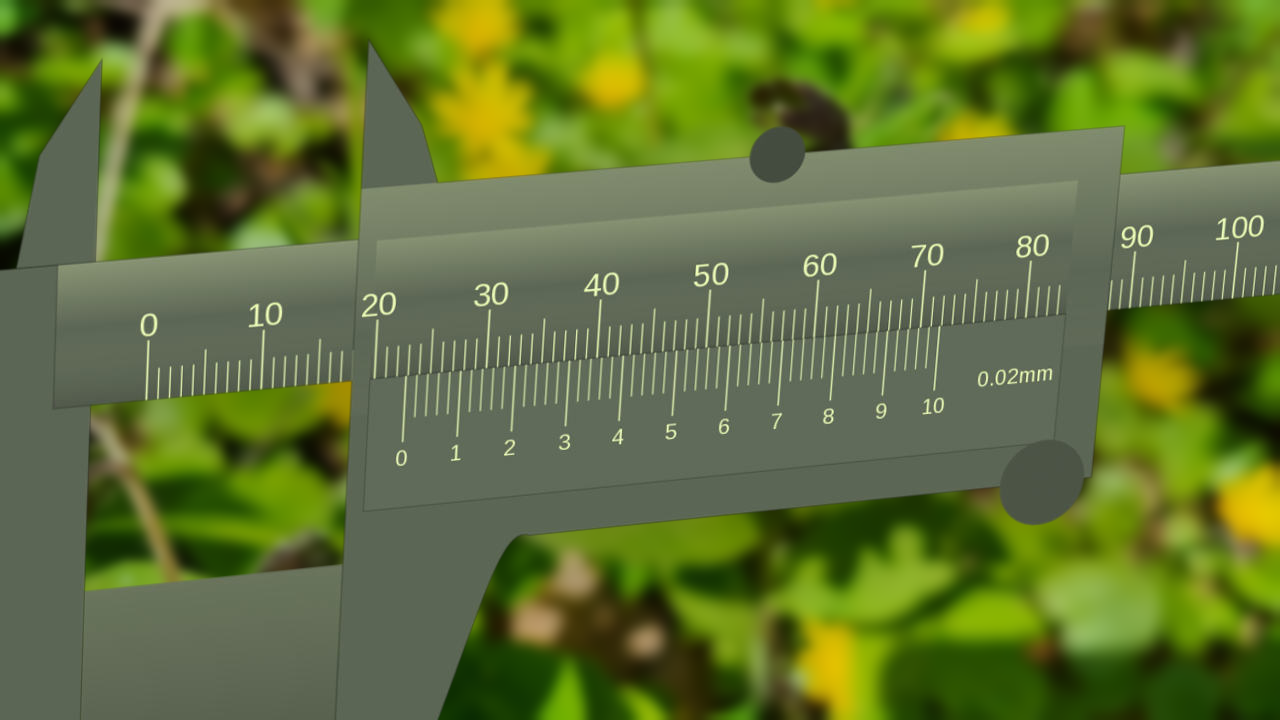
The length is 22.8 mm
